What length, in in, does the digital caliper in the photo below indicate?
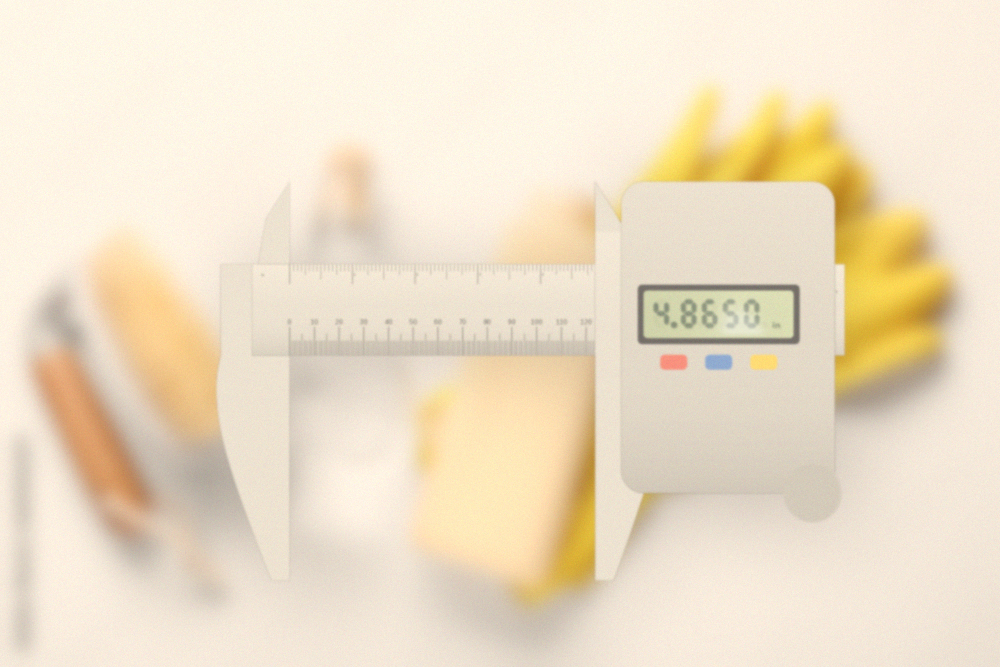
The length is 4.8650 in
